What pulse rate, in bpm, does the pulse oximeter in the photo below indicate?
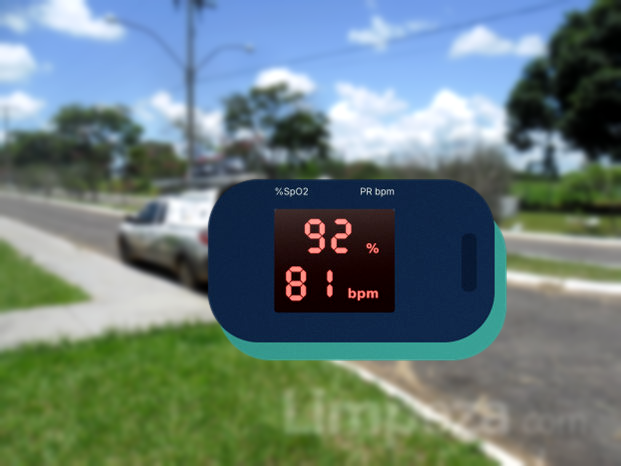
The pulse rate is 81 bpm
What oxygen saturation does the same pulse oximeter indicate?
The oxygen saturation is 92 %
